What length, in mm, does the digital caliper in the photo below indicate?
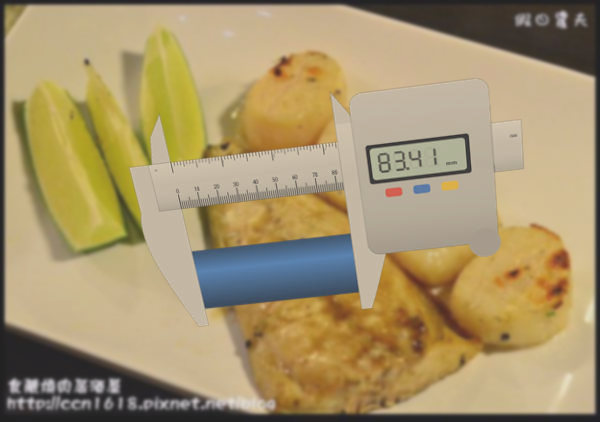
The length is 83.41 mm
